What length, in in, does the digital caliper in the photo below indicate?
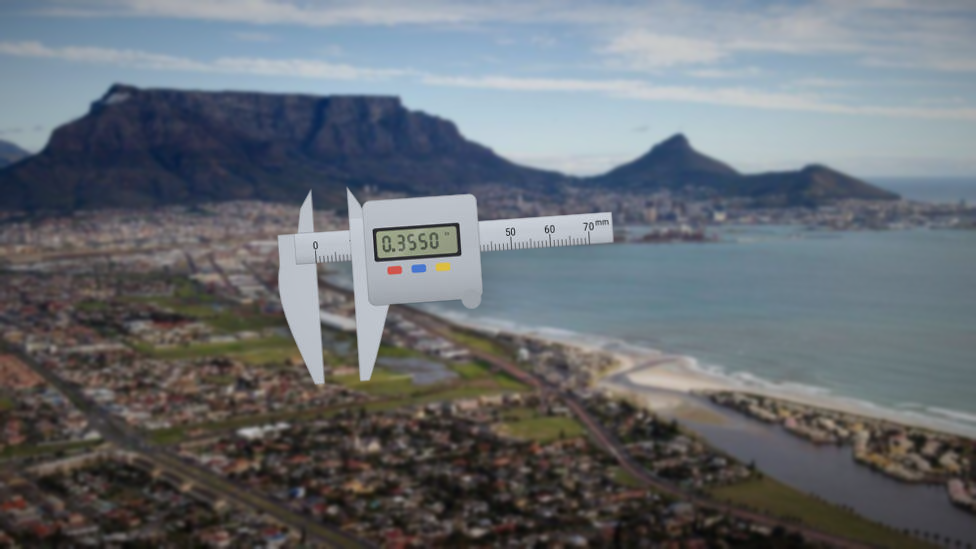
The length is 0.3550 in
